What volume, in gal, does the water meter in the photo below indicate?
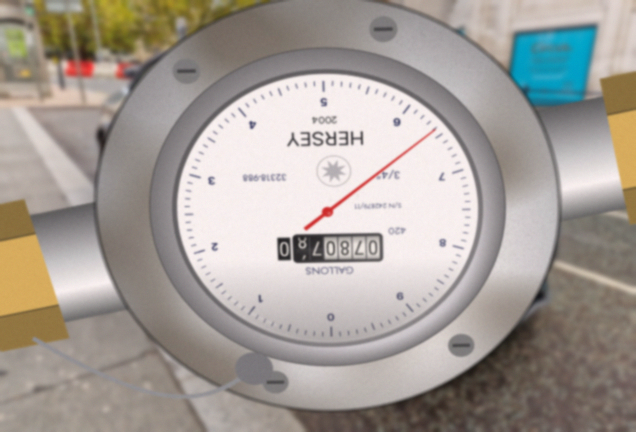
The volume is 780776.4 gal
